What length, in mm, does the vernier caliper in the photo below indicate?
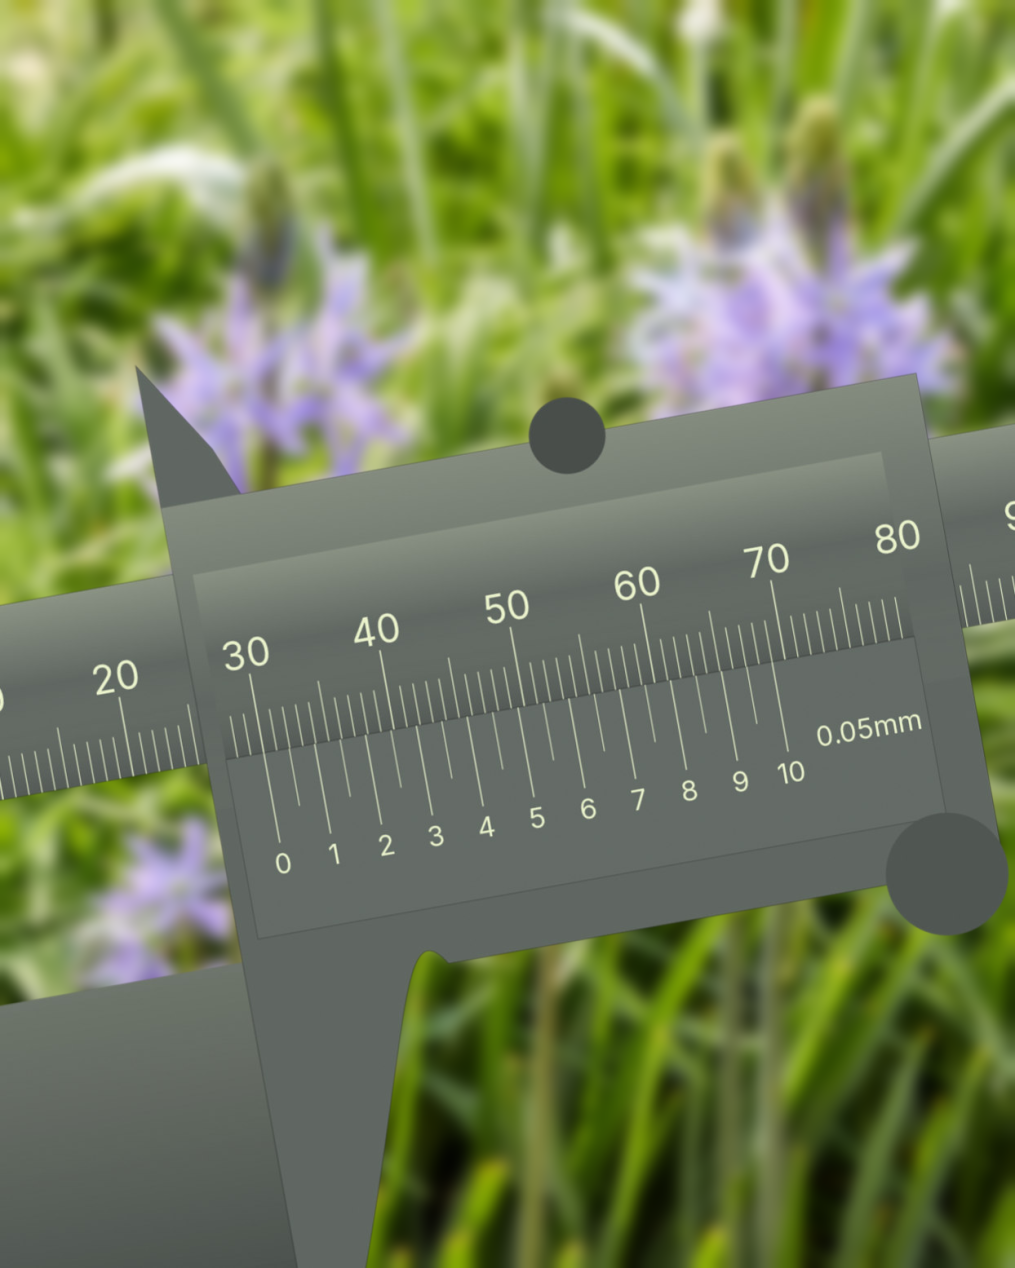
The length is 30.0 mm
